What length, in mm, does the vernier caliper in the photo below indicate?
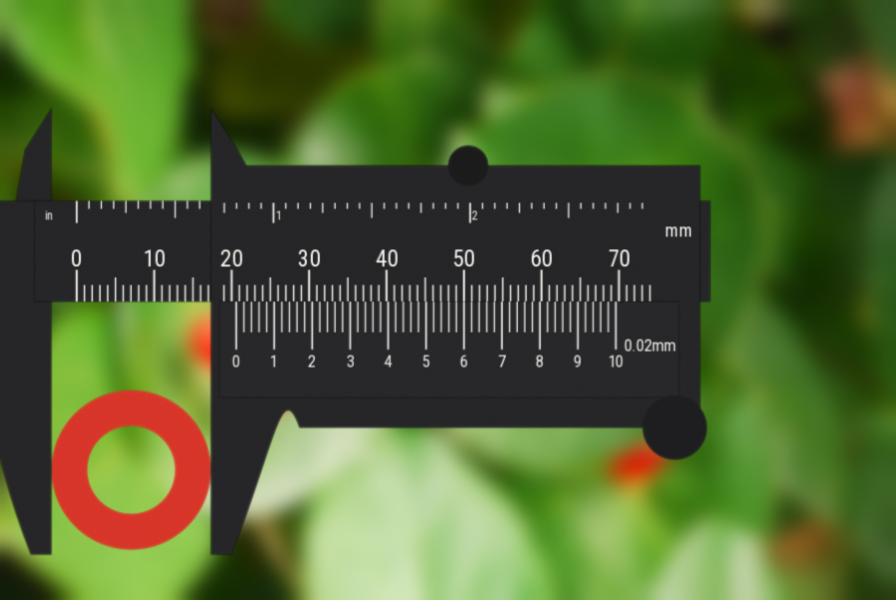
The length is 20.6 mm
